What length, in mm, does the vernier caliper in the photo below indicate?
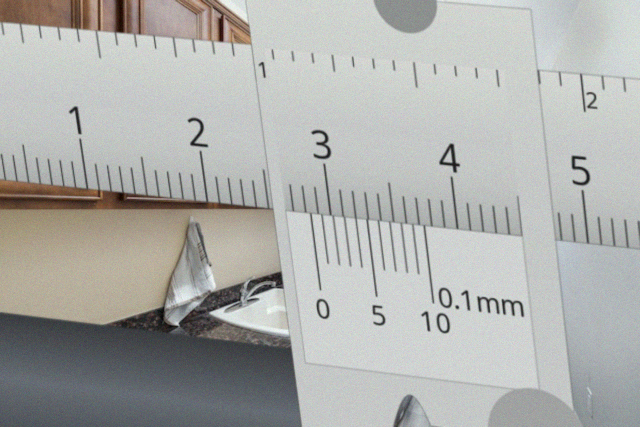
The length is 28.4 mm
